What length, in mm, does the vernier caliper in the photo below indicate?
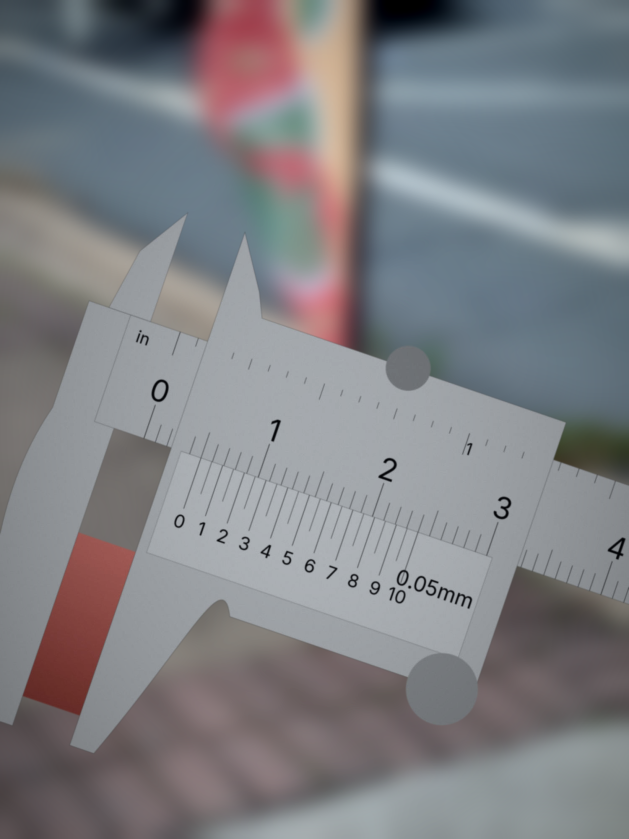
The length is 5.0 mm
